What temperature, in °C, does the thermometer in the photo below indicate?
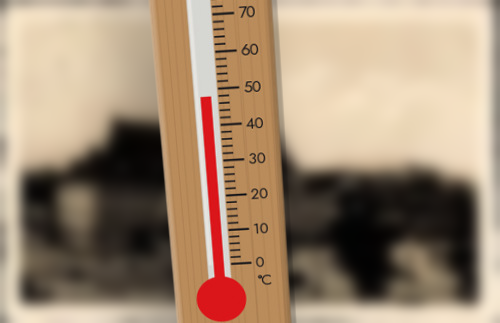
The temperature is 48 °C
